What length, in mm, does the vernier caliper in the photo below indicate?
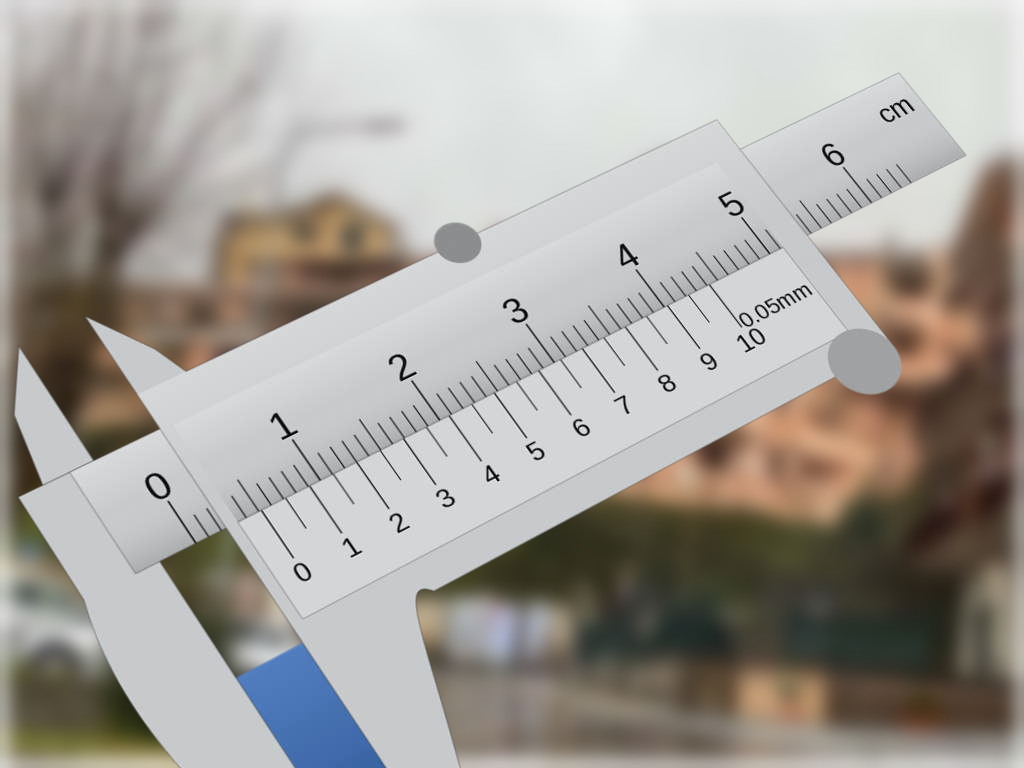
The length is 5.2 mm
